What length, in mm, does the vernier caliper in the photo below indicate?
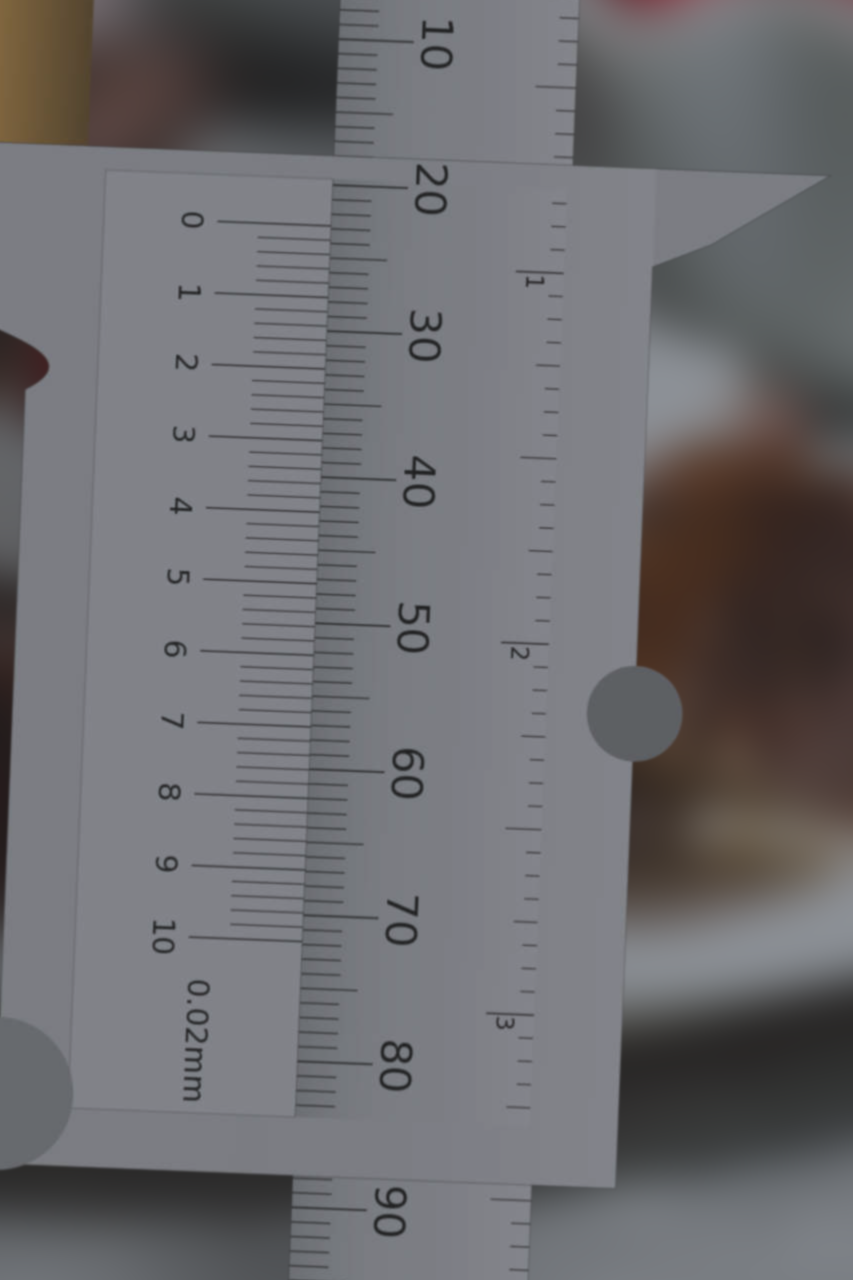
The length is 22.8 mm
